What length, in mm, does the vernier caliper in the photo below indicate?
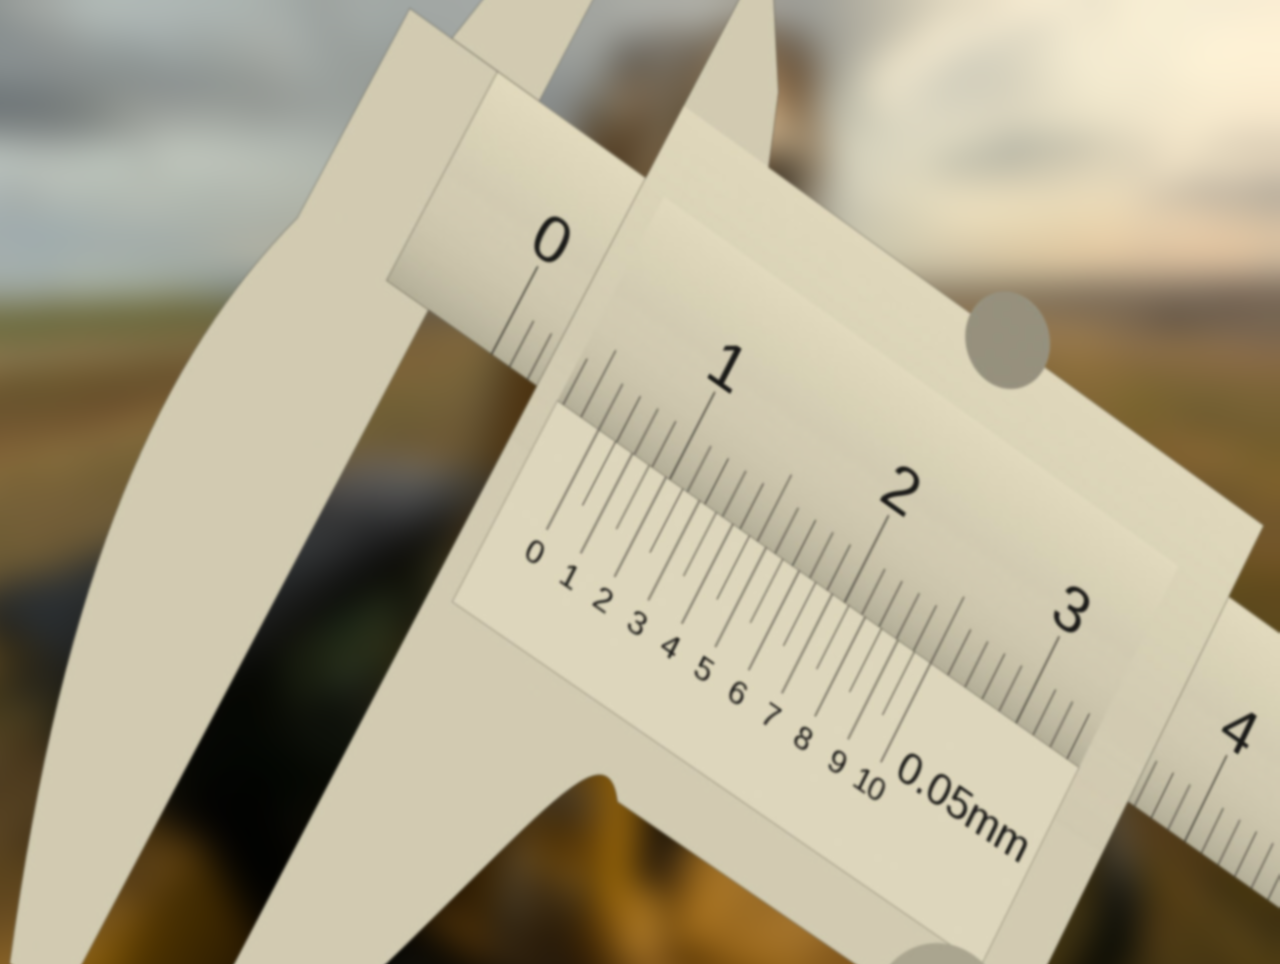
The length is 6.0 mm
